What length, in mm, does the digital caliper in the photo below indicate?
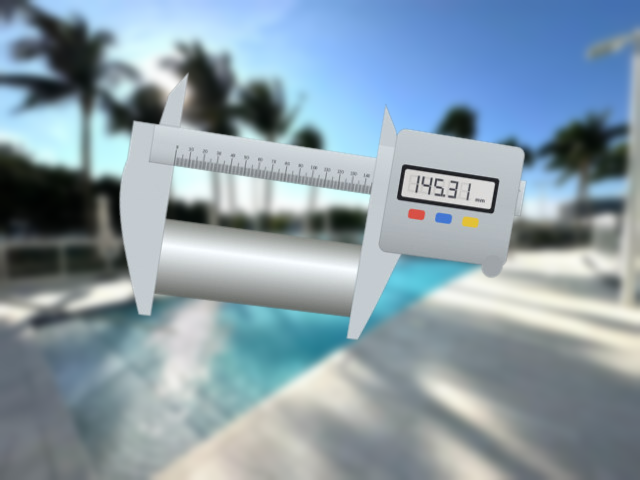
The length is 145.31 mm
